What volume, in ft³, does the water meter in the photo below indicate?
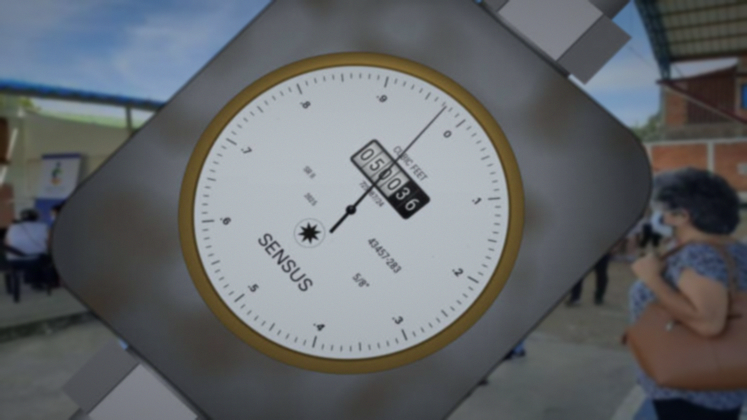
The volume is 50035.97 ft³
